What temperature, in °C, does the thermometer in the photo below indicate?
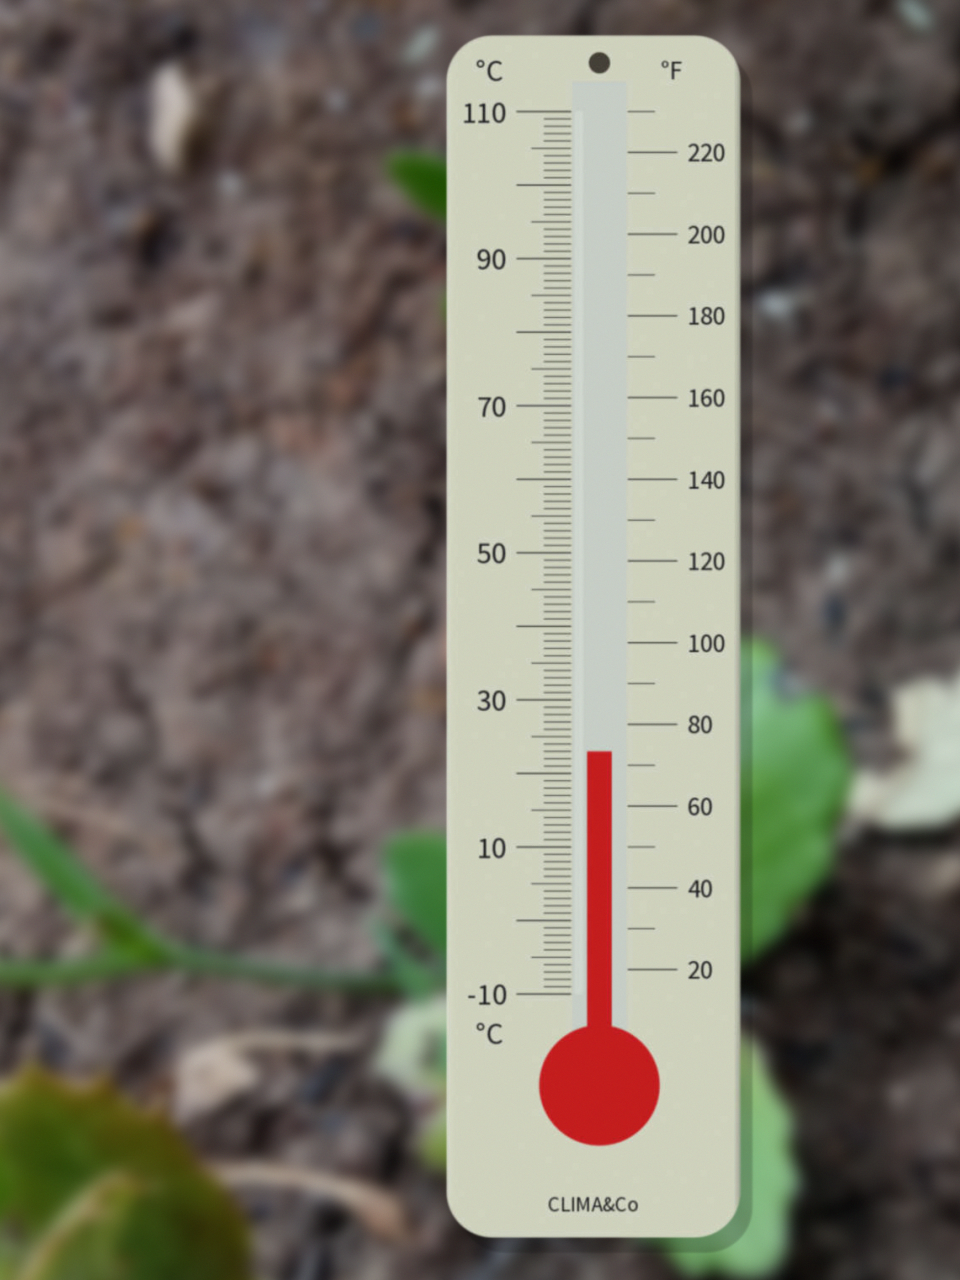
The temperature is 23 °C
